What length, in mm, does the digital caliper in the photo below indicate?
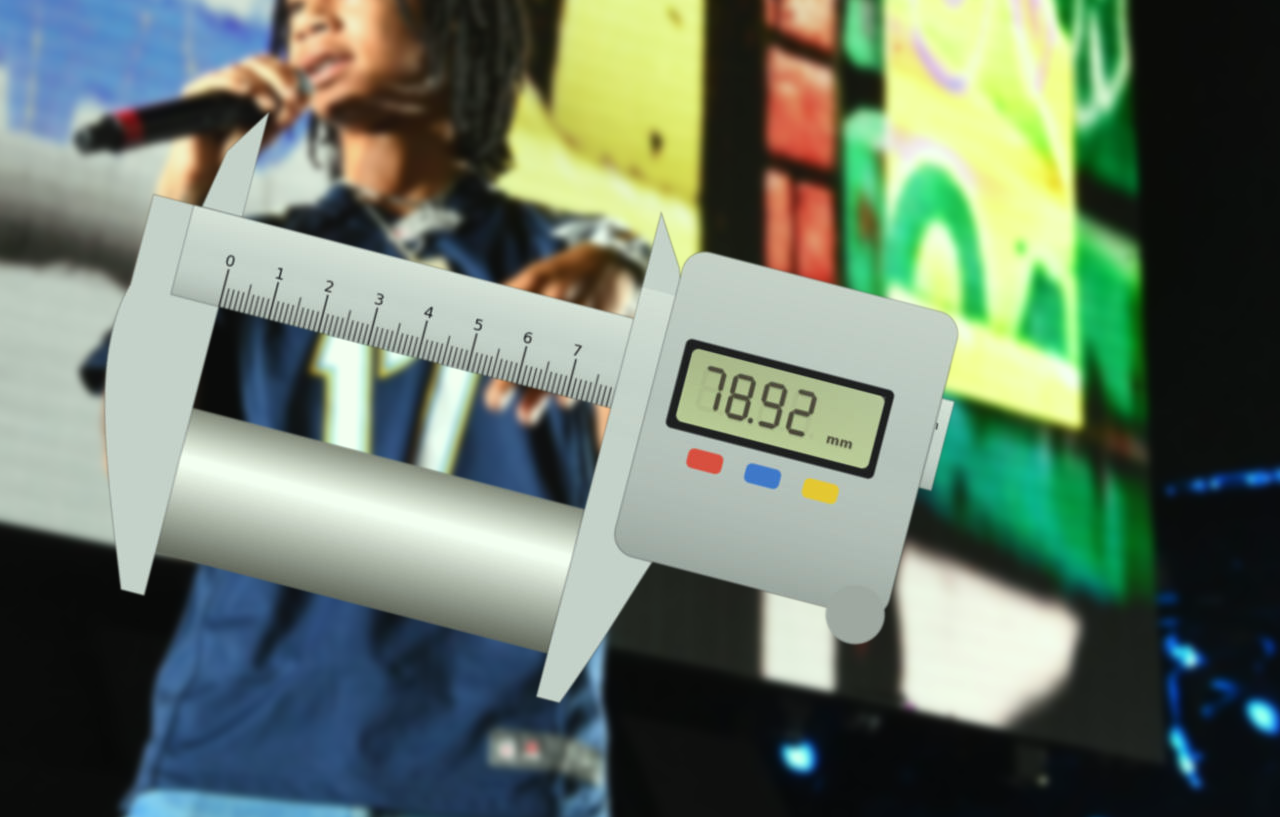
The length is 78.92 mm
